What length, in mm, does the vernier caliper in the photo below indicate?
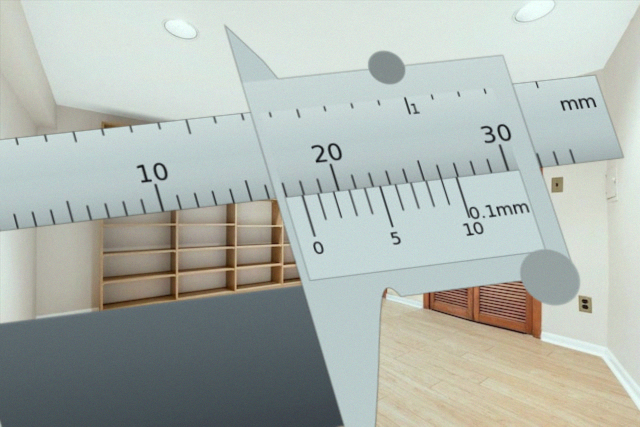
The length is 17.9 mm
